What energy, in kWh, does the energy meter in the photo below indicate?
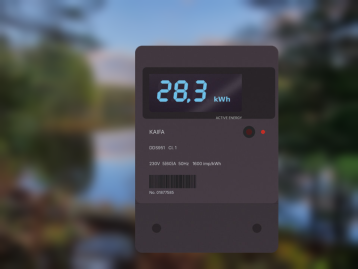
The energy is 28.3 kWh
